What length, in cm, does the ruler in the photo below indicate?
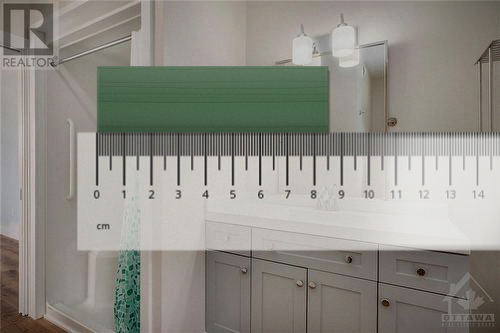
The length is 8.5 cm
